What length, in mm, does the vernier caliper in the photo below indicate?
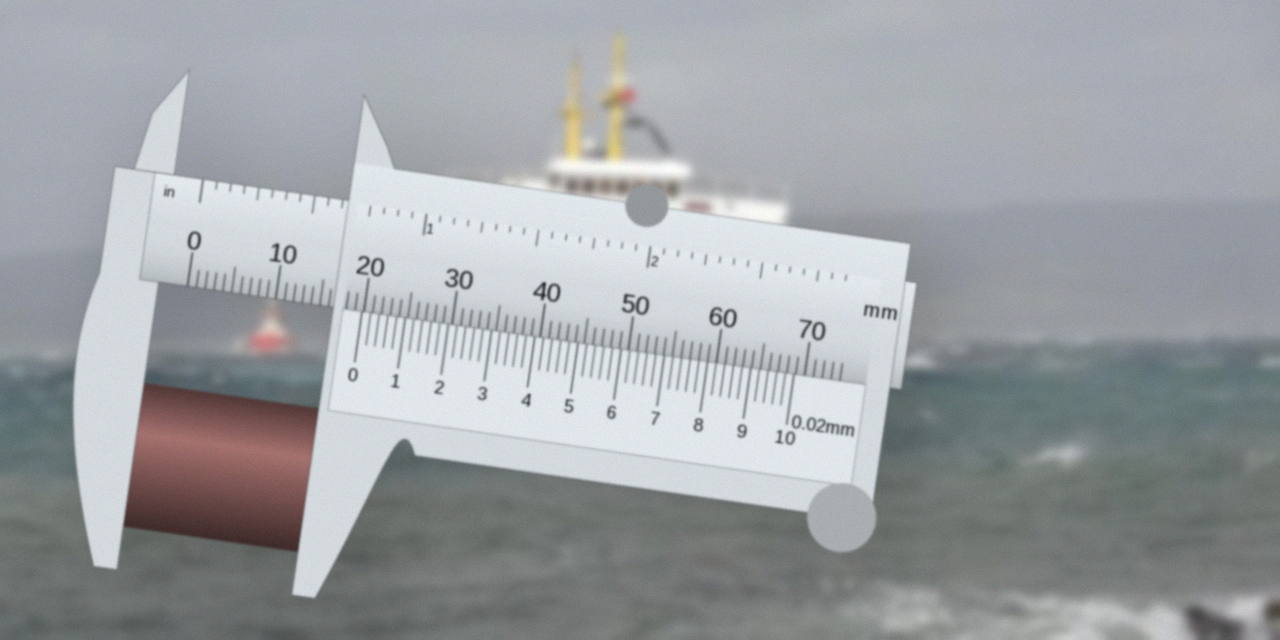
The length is 19.8 mm
